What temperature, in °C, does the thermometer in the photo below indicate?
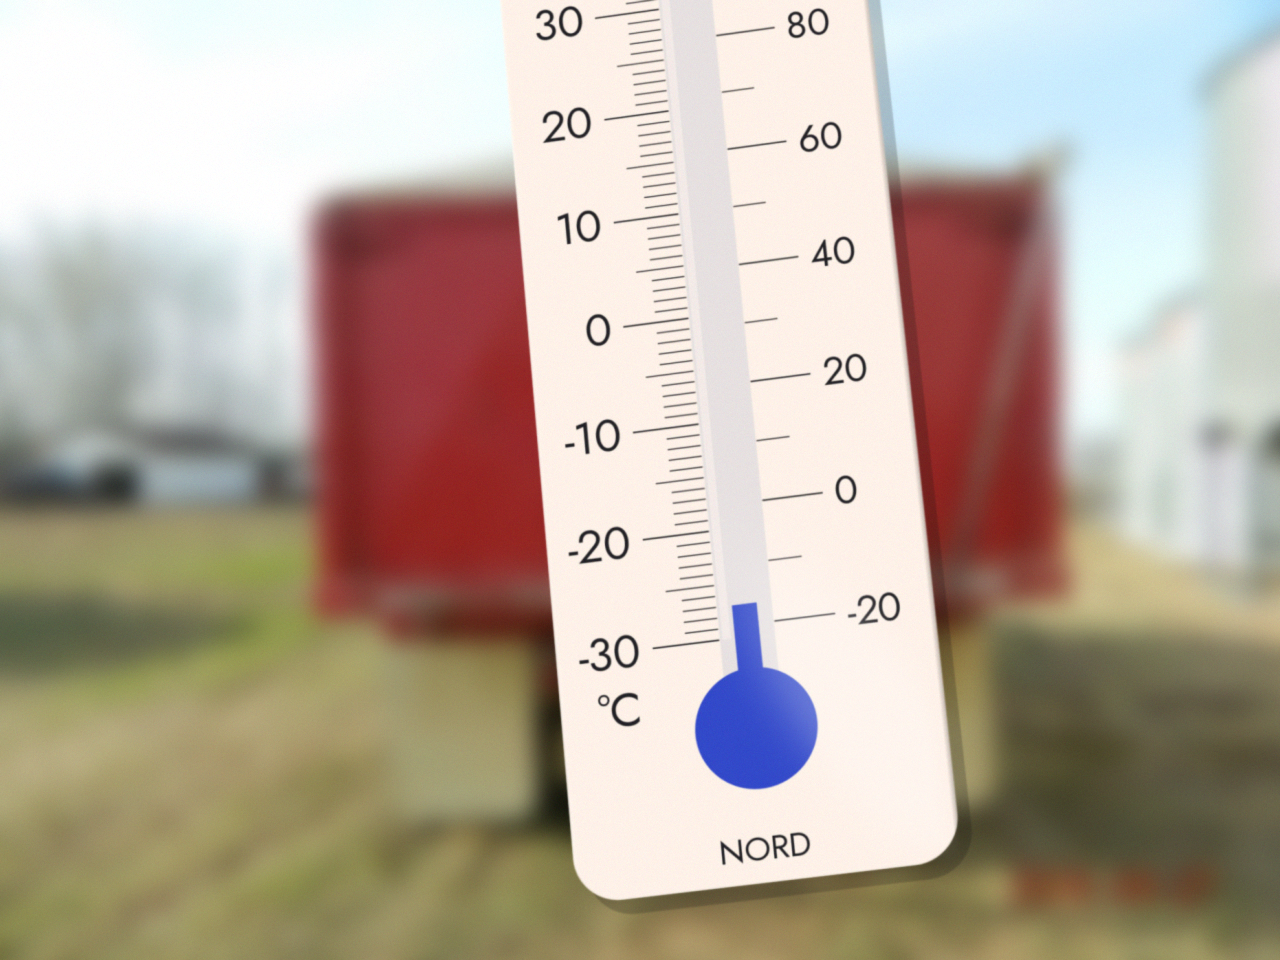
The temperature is -27 °C
